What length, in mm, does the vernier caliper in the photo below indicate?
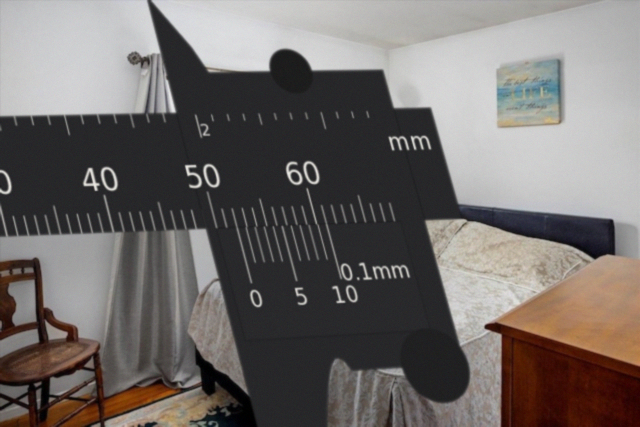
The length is 52.0 mm
